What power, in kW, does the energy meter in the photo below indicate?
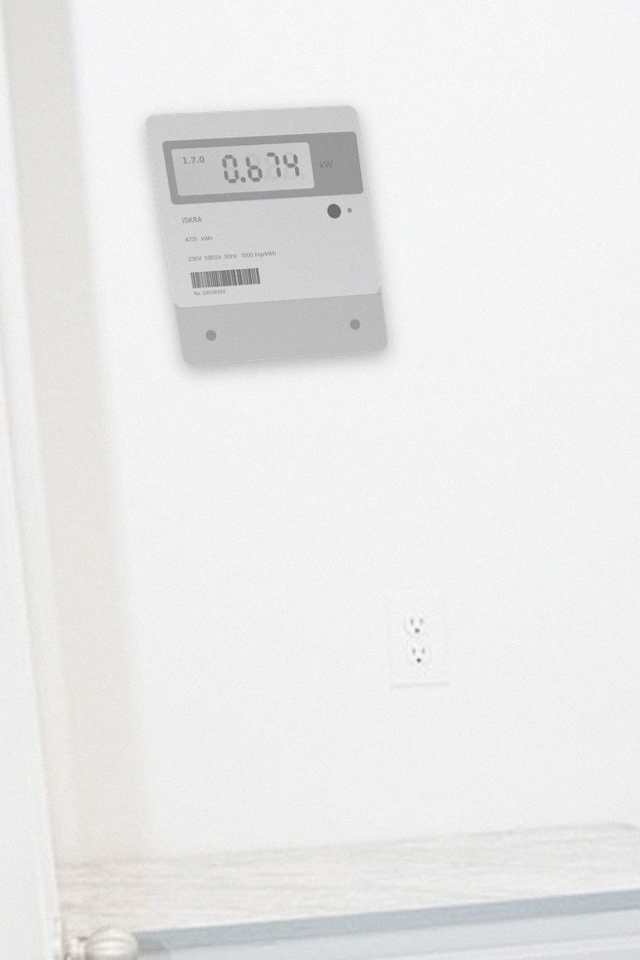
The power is 0.674 kW
